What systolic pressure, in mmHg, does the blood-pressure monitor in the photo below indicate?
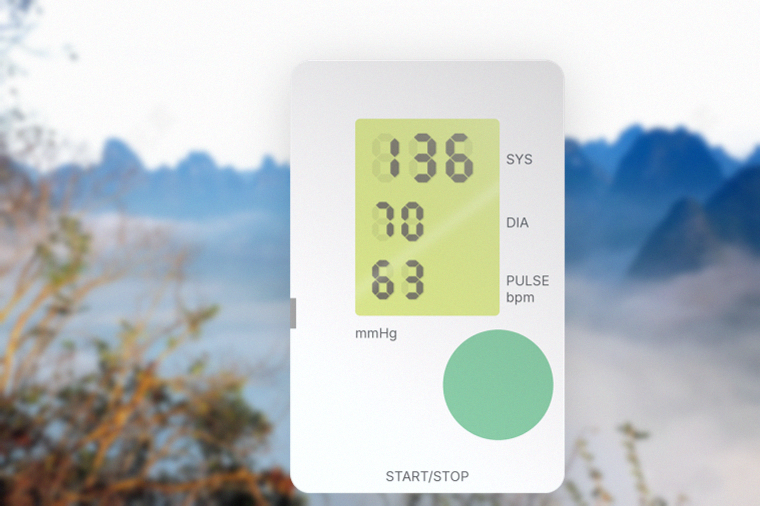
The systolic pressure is 136 mmHg
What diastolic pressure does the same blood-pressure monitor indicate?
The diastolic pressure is 70 mmHg
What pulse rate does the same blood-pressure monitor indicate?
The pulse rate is 63 bpm
